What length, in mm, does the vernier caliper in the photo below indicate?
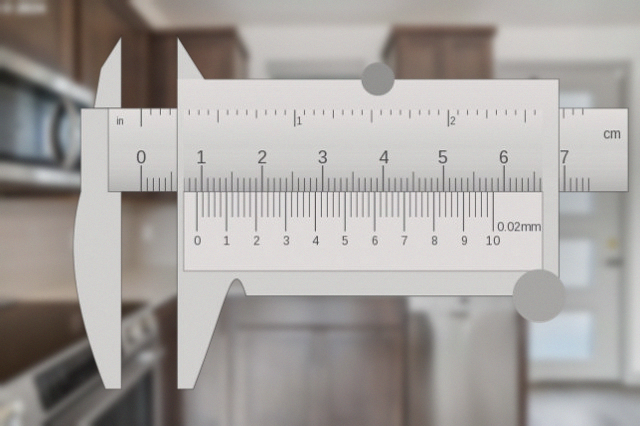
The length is 9.2 mm
